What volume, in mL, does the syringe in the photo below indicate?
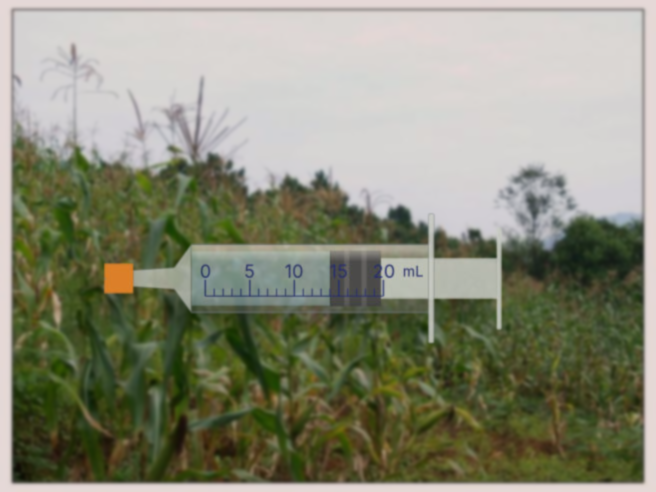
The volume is 14 mL
